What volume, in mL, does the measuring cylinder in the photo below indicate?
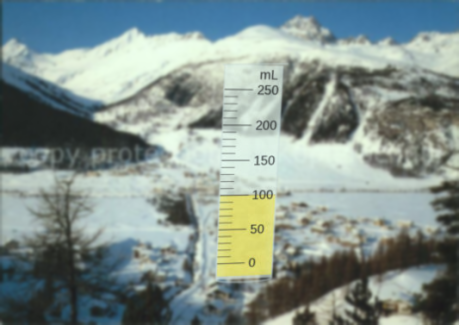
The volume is 100 mL
